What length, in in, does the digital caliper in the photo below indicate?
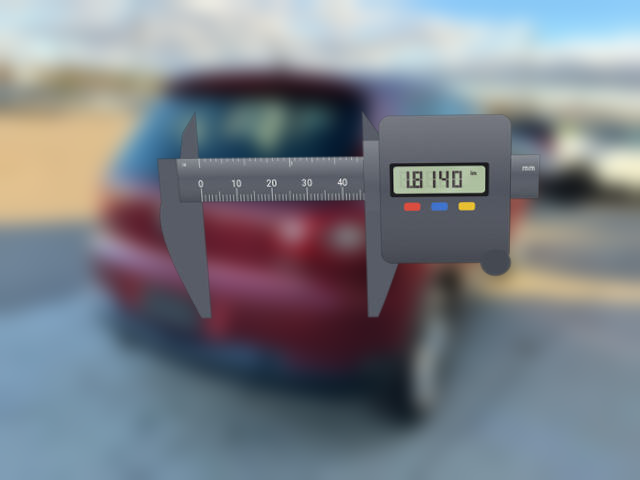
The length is 1.8140 in
